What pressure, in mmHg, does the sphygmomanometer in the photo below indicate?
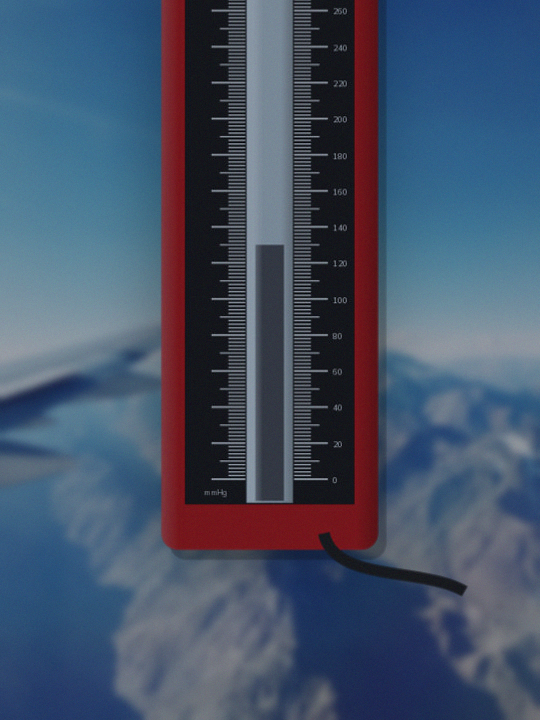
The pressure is 130 mmHg
